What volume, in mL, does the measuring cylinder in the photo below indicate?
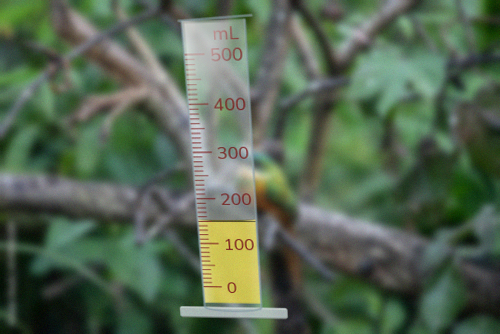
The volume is 150 mL
